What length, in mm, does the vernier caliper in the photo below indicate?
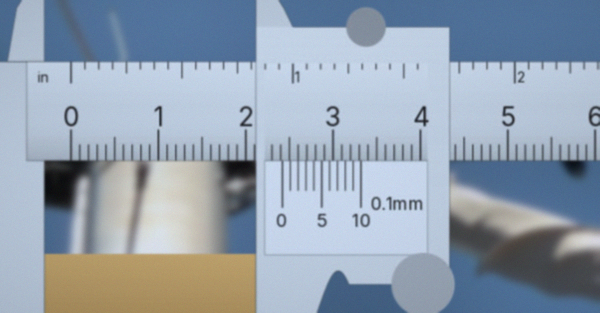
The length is 24.2 mm
